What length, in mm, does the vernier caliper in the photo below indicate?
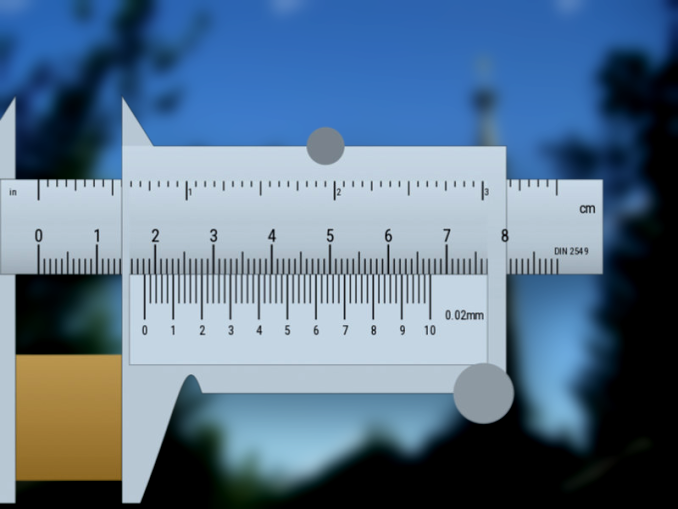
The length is 18.2 mm
